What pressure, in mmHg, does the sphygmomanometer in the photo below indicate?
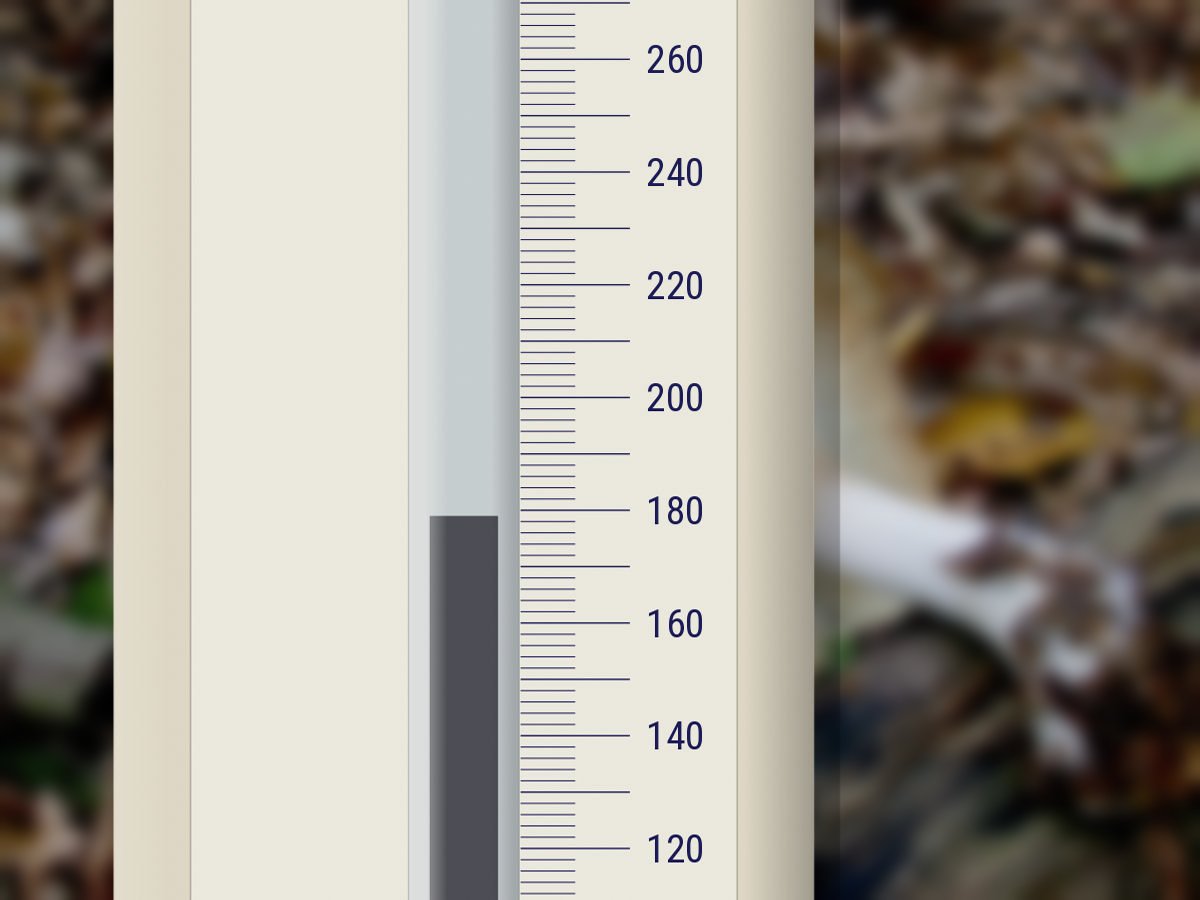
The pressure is 179 mmHg
